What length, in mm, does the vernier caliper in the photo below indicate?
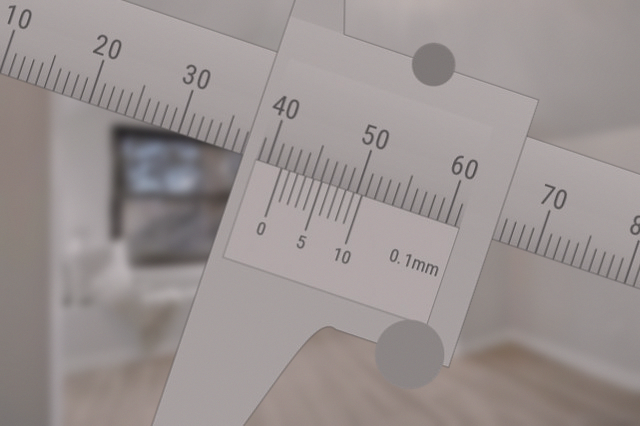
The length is 41.6 mm
